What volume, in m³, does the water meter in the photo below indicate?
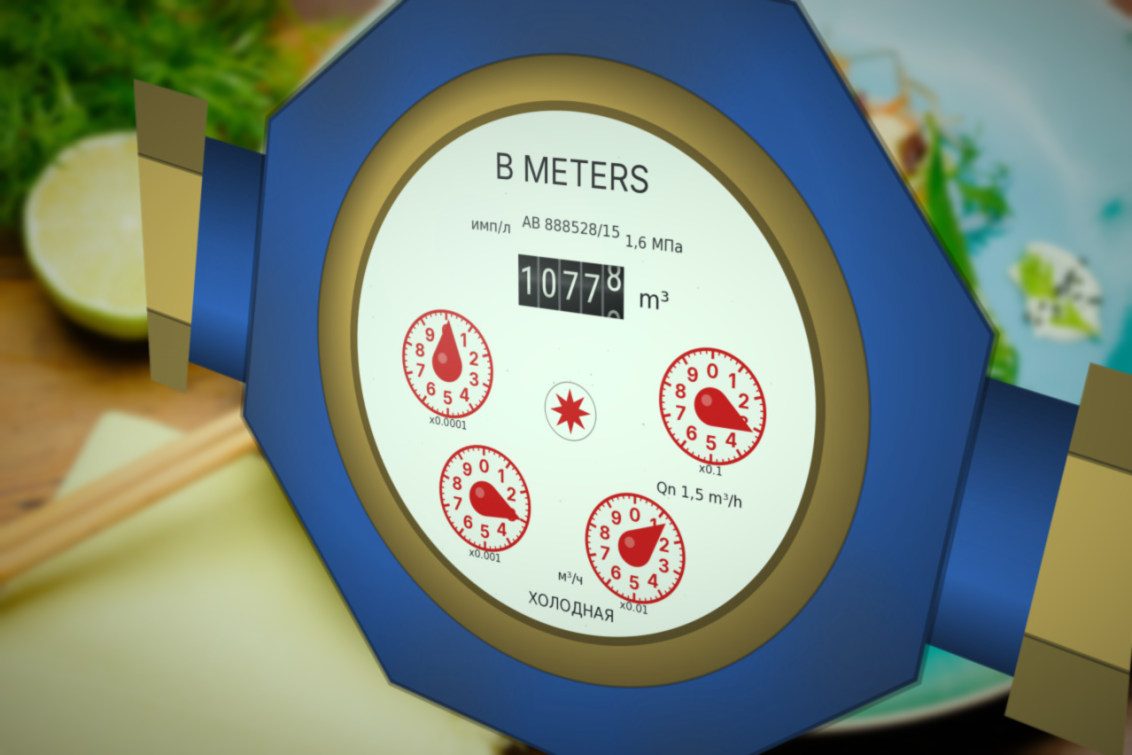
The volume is 10778.3130 m³
